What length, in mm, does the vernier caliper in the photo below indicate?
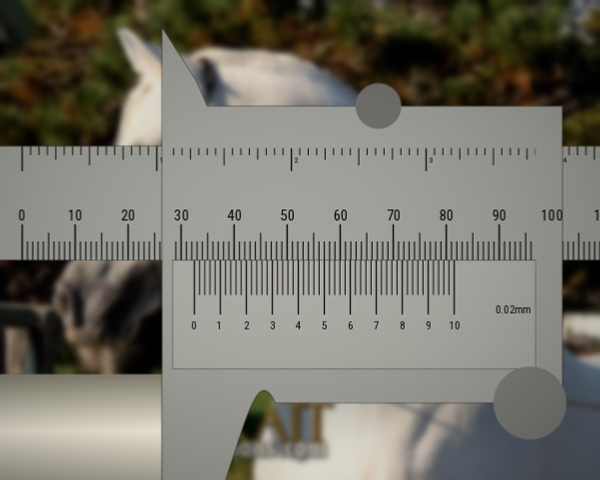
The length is 32.5 mm
